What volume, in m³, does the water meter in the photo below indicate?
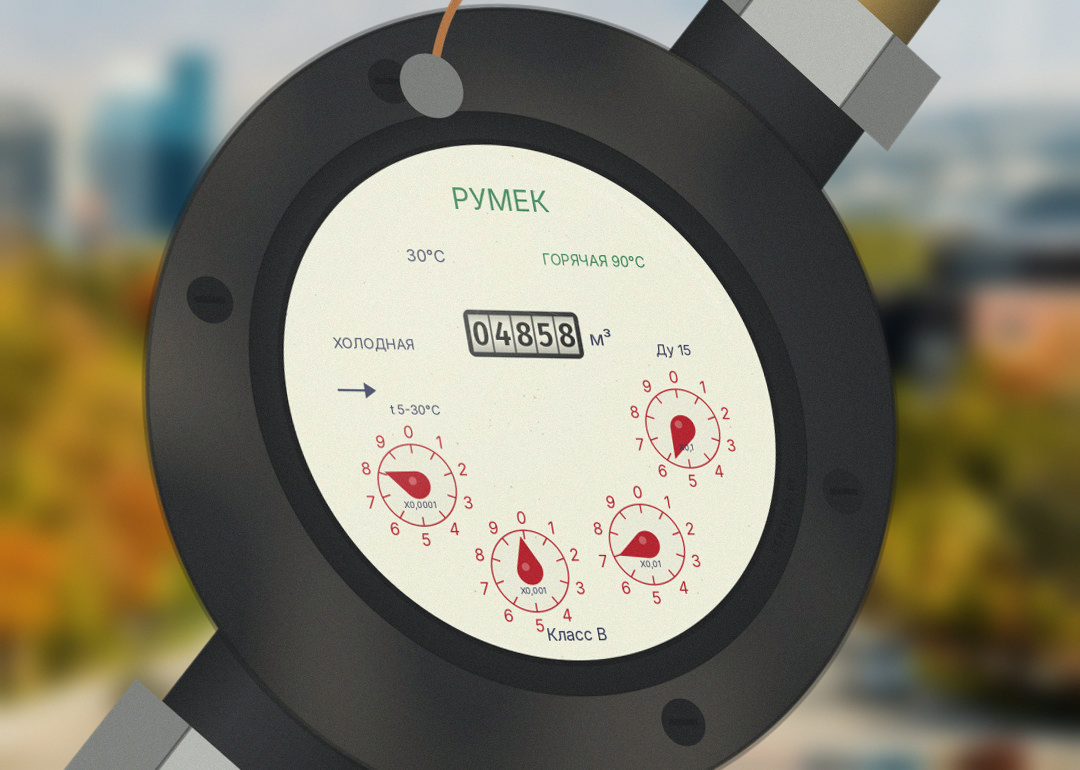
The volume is 4858.5698 m³
